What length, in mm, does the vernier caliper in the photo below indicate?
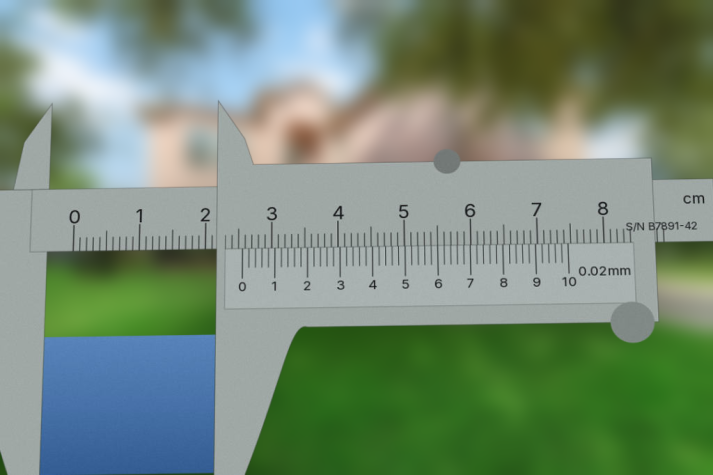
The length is 25.6 mm
